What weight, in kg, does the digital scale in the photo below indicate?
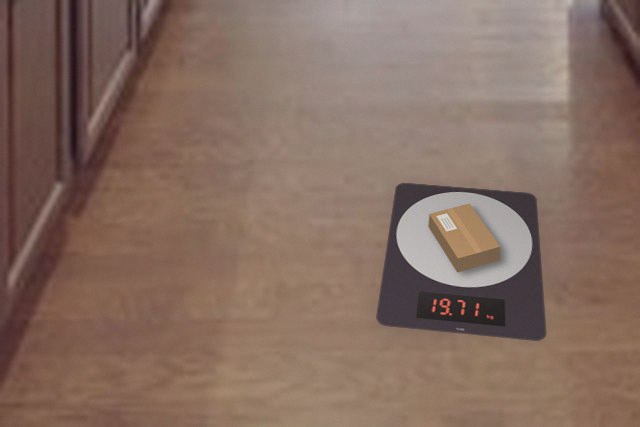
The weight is 19.71 kg
